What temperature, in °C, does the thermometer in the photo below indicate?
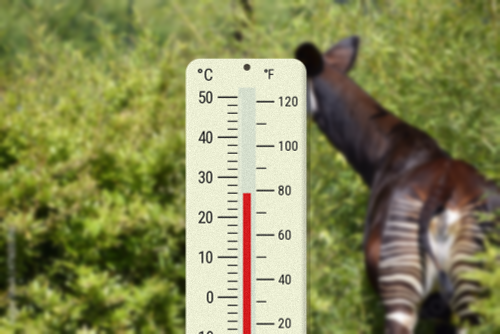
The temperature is 26 °C
